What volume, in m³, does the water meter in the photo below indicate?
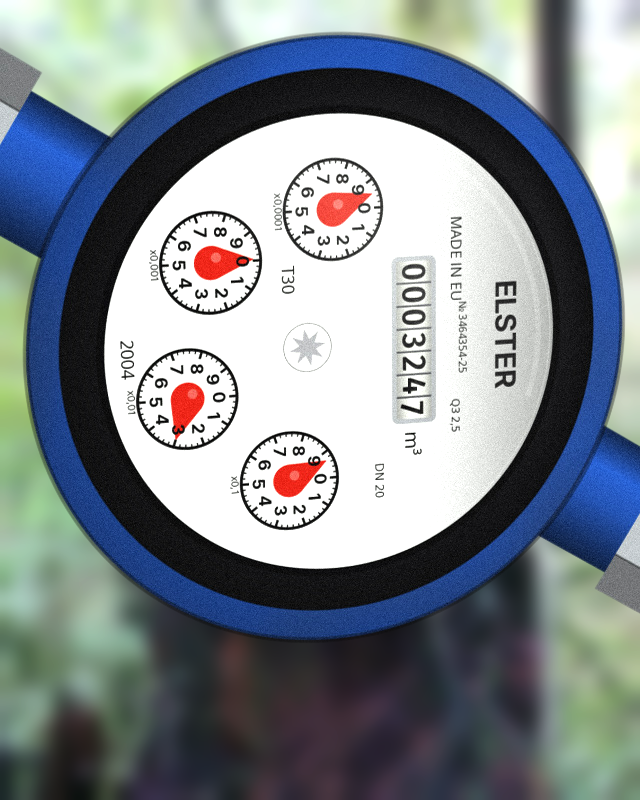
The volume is 3246.9299 m³
